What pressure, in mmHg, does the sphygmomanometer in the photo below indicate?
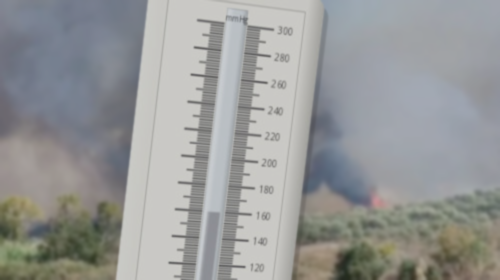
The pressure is 160 mmHg
